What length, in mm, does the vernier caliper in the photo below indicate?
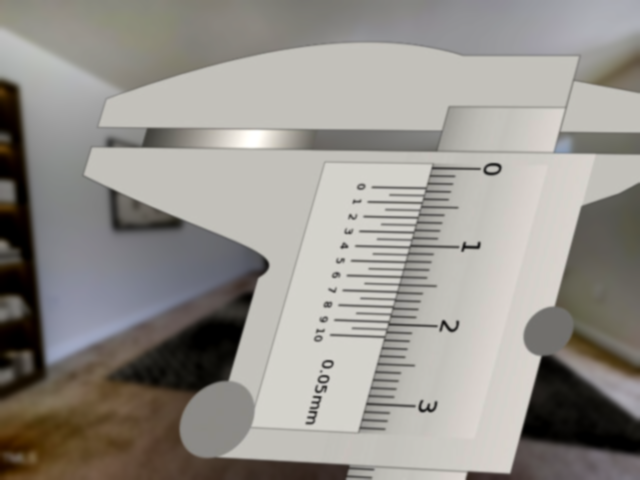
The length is 2.6 mm
